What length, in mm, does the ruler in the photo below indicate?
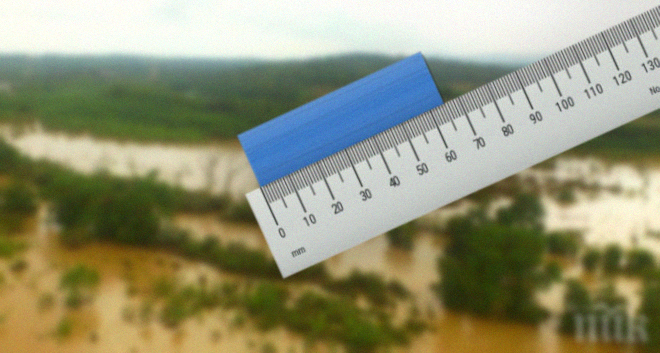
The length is 65 mm
